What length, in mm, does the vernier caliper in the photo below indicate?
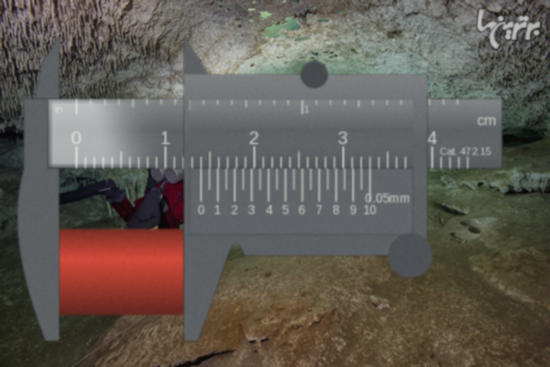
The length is 14.0 mm
